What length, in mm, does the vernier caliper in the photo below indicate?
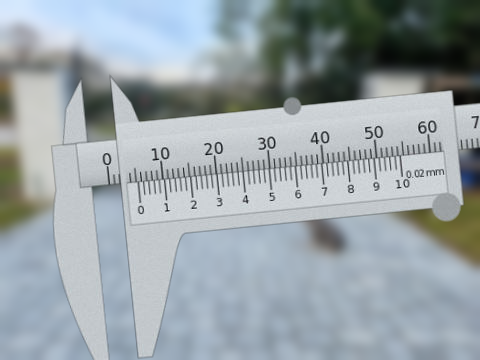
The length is 5.4 mm
